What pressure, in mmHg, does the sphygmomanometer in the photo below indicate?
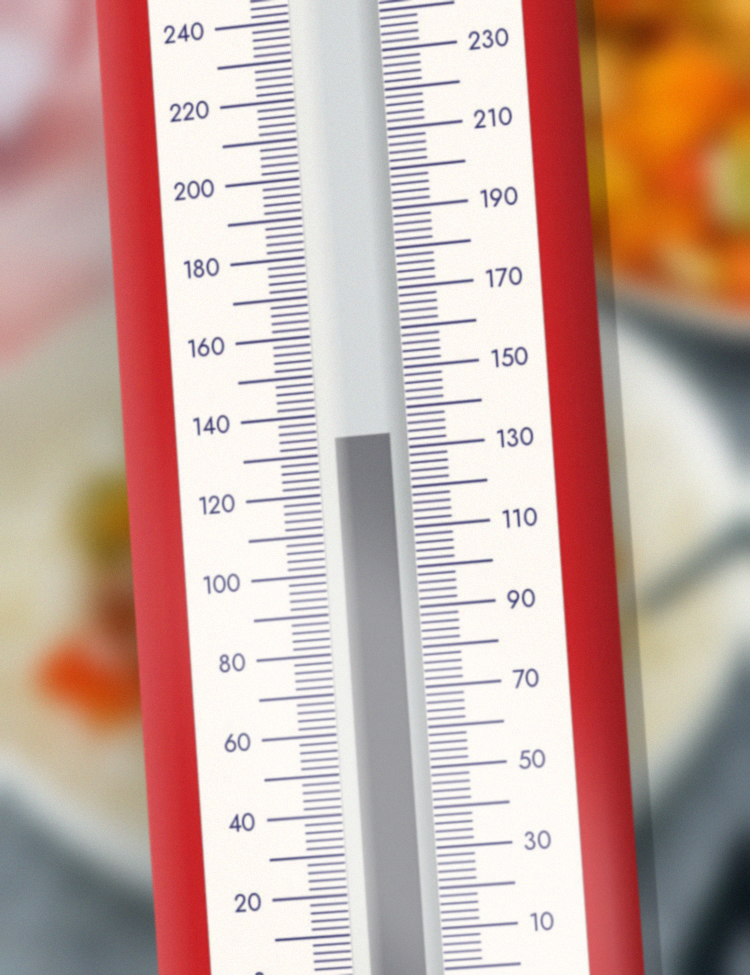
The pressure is 134 mmHg
